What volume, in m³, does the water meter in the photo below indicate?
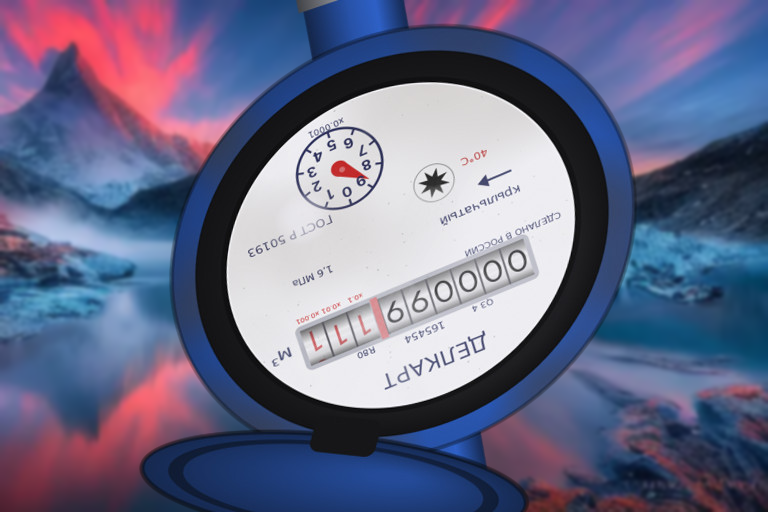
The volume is 99.1108 m³
